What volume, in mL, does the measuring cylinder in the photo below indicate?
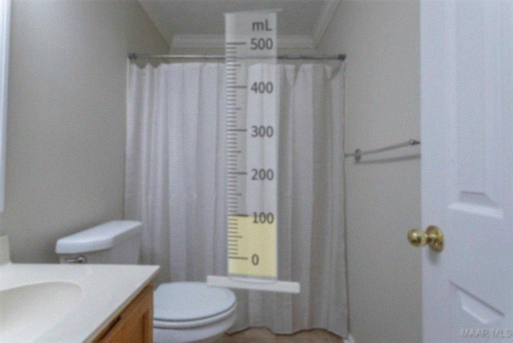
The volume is 100 mL
